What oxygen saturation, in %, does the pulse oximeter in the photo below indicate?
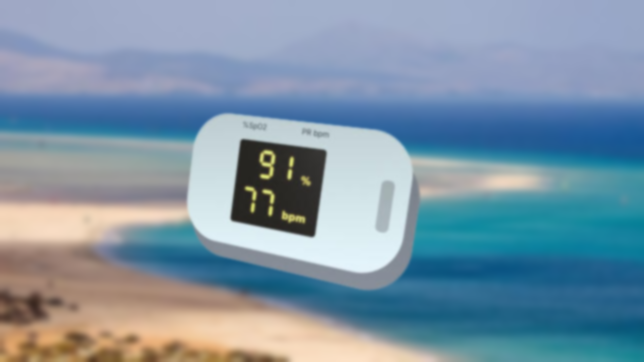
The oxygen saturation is 91 %
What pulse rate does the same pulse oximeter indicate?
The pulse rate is 77 bpm
